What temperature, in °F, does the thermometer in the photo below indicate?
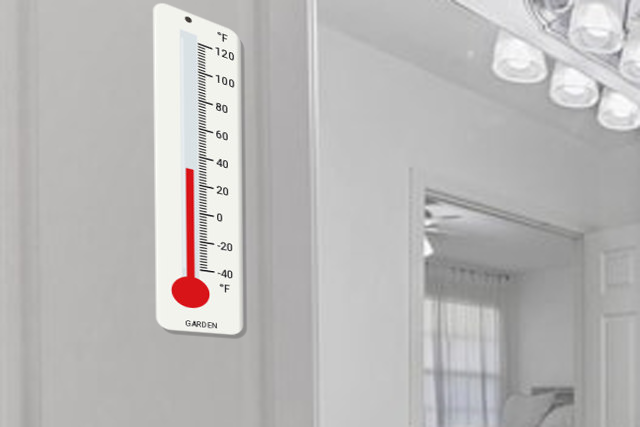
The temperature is 30 °F
